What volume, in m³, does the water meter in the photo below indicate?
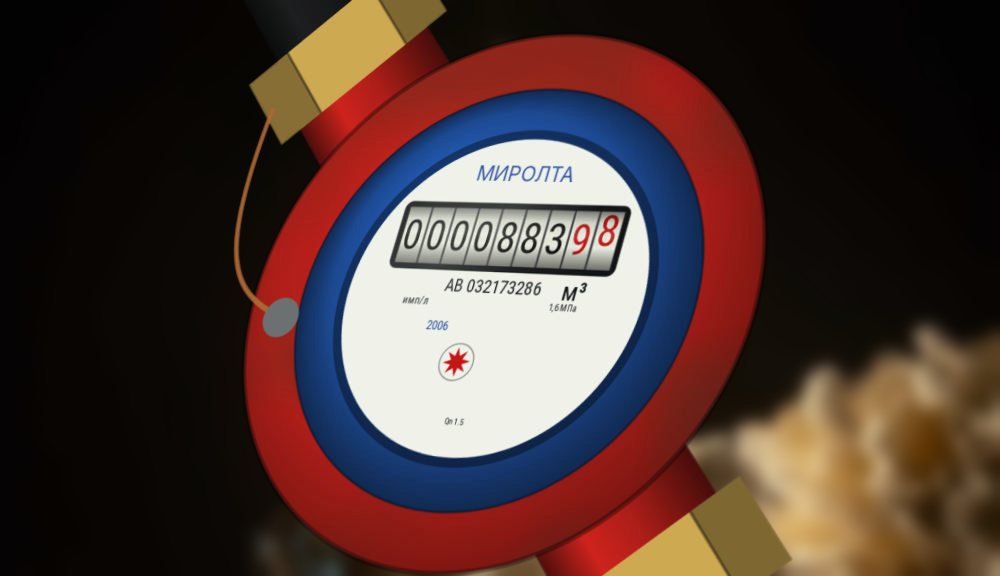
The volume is 883.98 m³
